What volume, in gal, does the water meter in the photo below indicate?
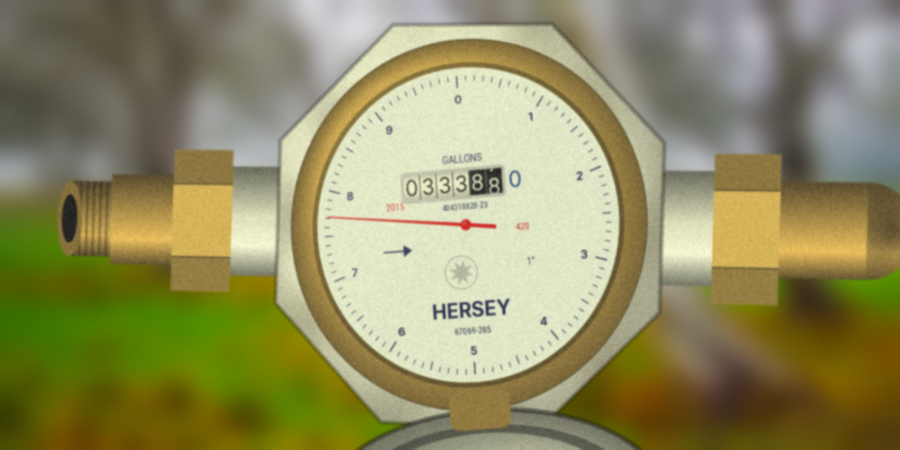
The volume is 333877.7 gal
